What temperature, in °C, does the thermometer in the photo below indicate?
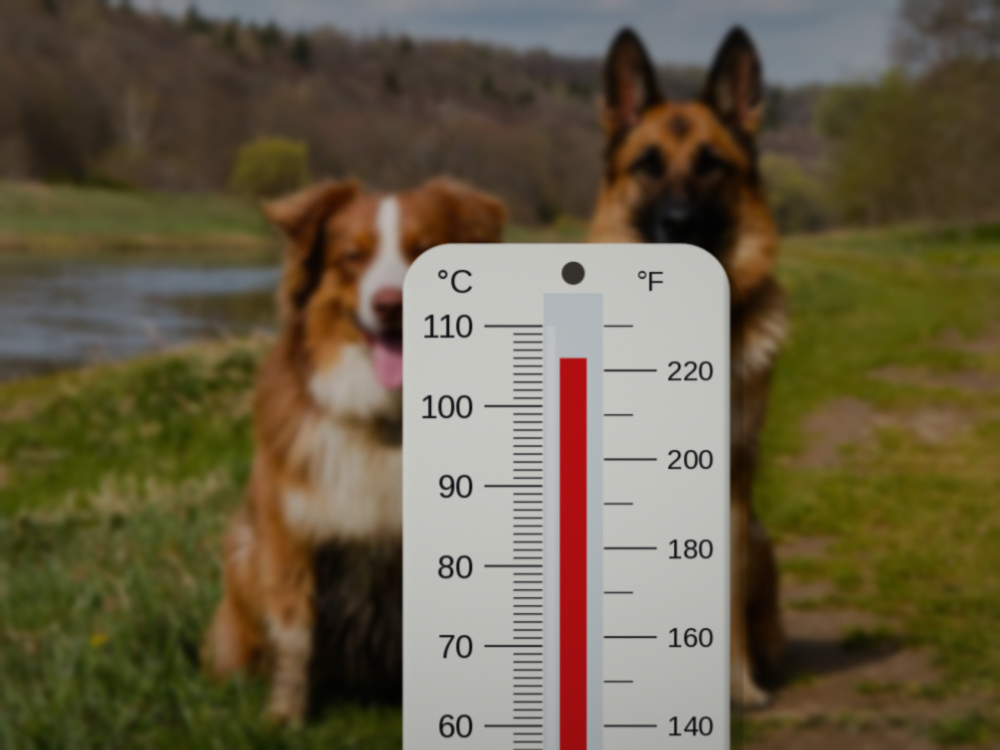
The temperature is 106 °C
